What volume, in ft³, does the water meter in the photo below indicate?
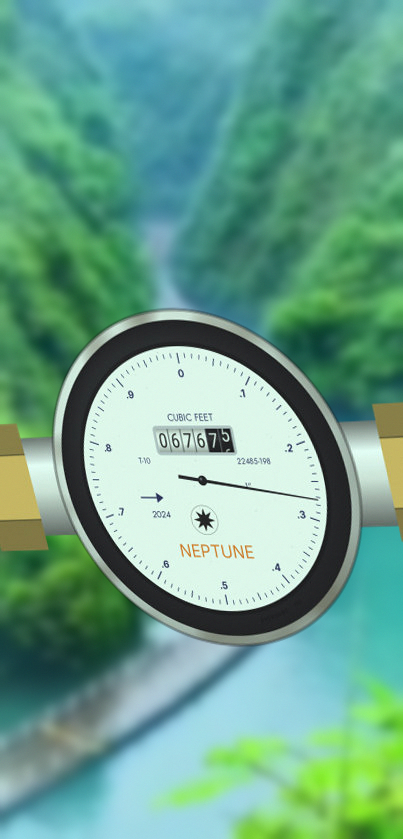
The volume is 67675.27 ft³
